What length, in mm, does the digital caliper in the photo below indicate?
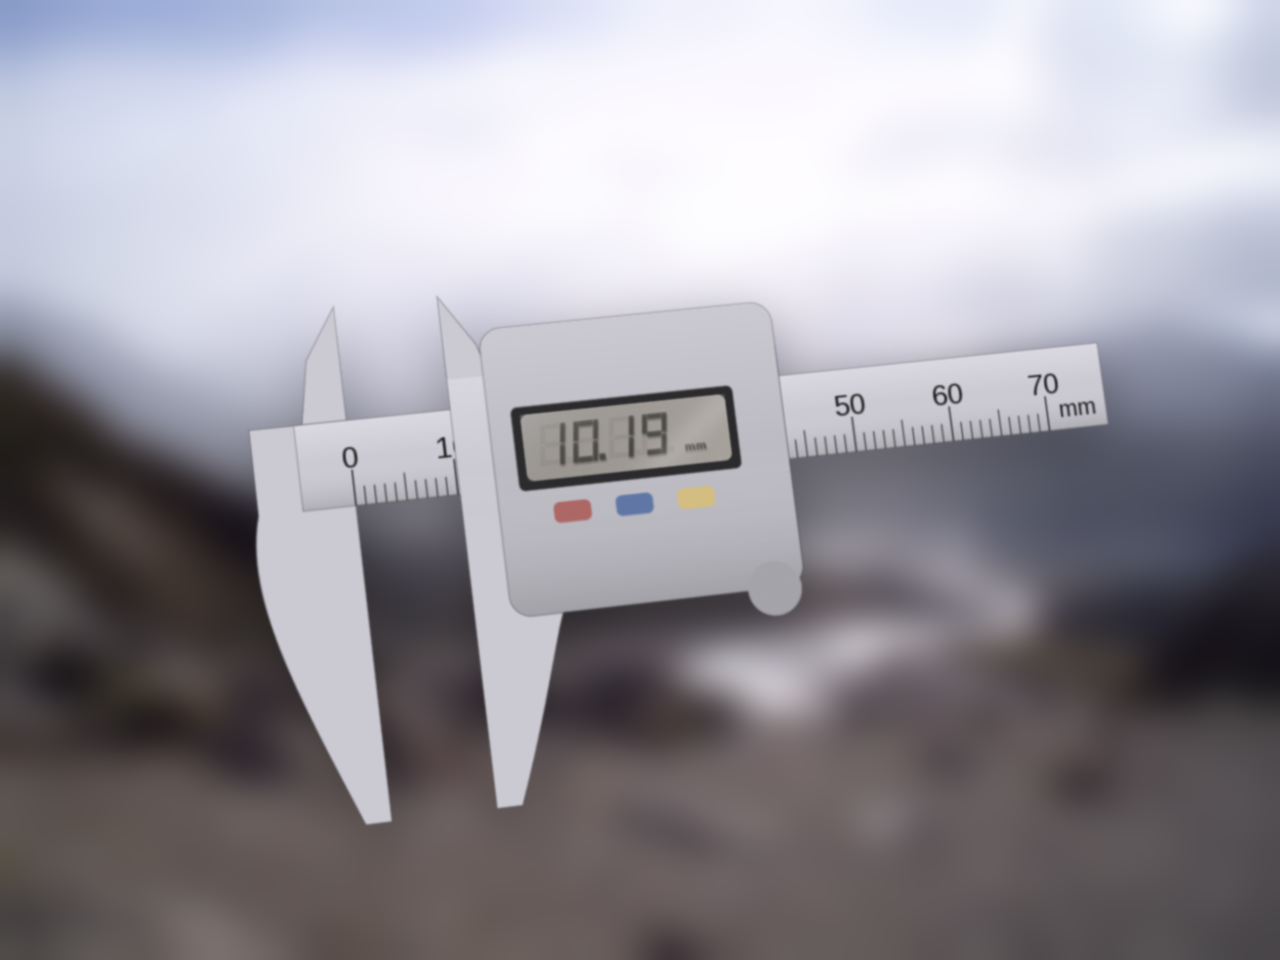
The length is 10.19 mm
